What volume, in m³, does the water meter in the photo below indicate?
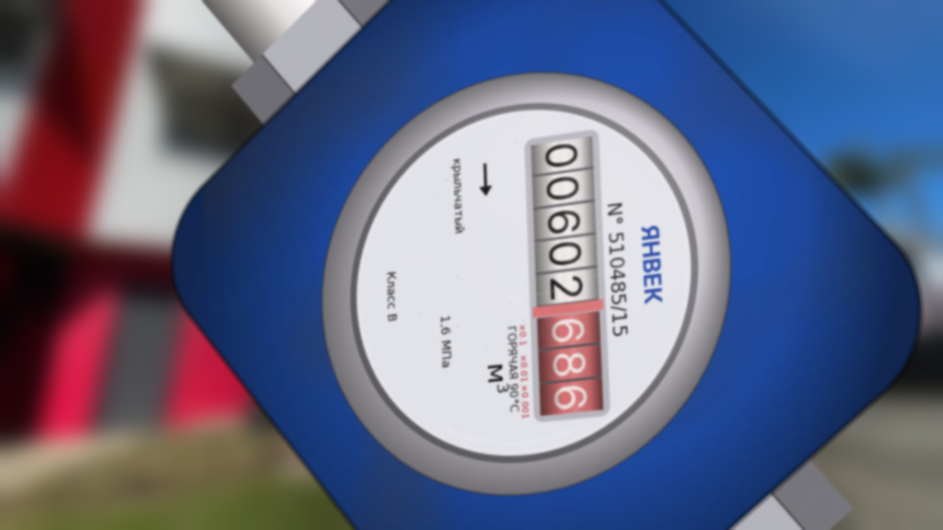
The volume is 602.686 m³
